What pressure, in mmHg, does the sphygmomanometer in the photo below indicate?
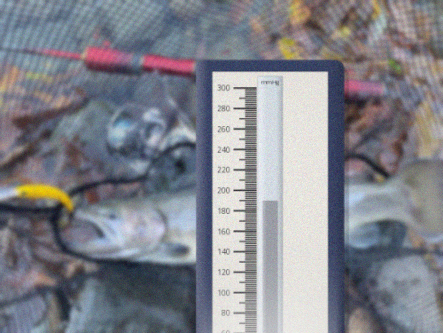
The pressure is 190 mmHg
